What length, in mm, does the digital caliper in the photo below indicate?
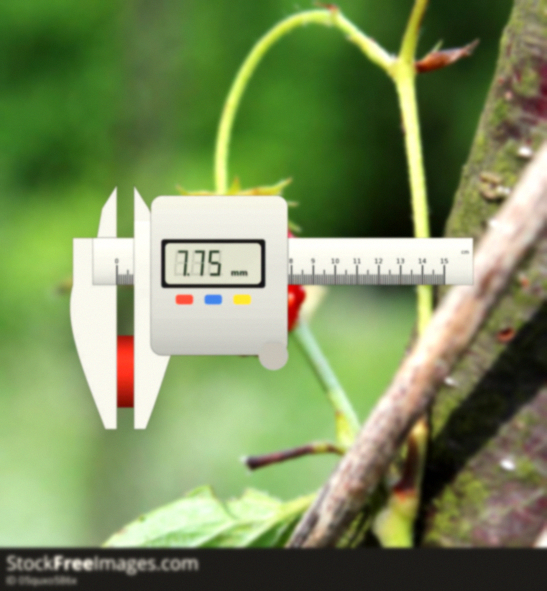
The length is 7.75 mm
